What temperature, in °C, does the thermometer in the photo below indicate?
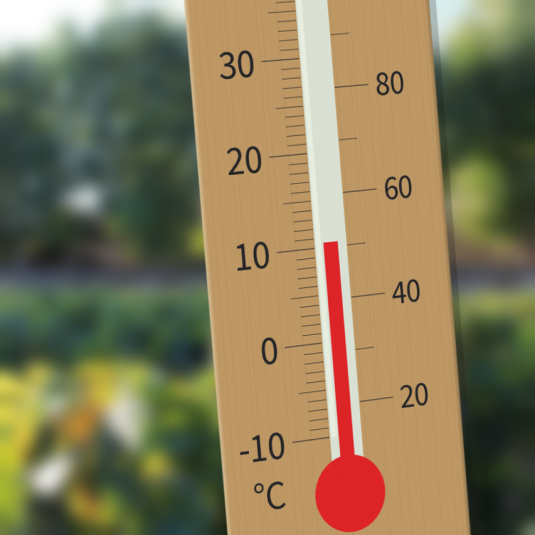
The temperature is 10.5 °C
